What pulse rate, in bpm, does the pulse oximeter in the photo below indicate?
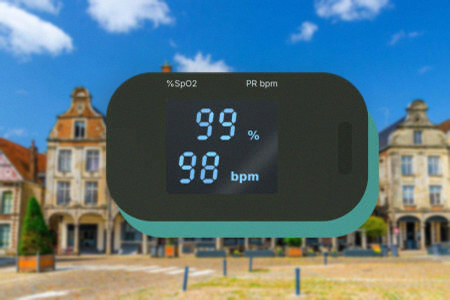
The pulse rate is 98 bpm
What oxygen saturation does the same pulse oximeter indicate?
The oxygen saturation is 99 %
